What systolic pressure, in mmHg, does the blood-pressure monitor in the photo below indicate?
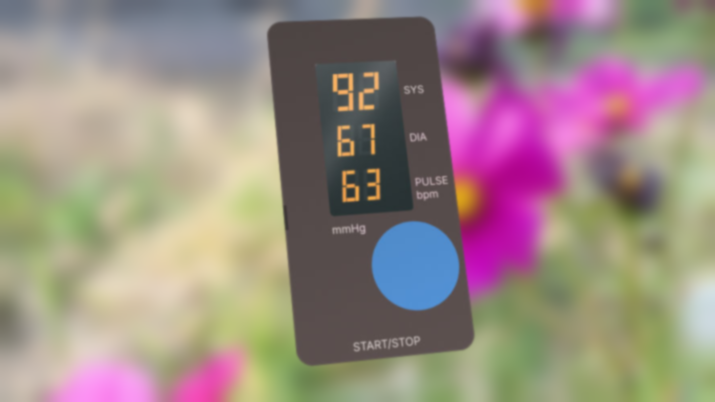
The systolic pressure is 92 mmHg
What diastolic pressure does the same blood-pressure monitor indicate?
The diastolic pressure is 67 mmHg
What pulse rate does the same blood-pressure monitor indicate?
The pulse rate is 63 bpm
